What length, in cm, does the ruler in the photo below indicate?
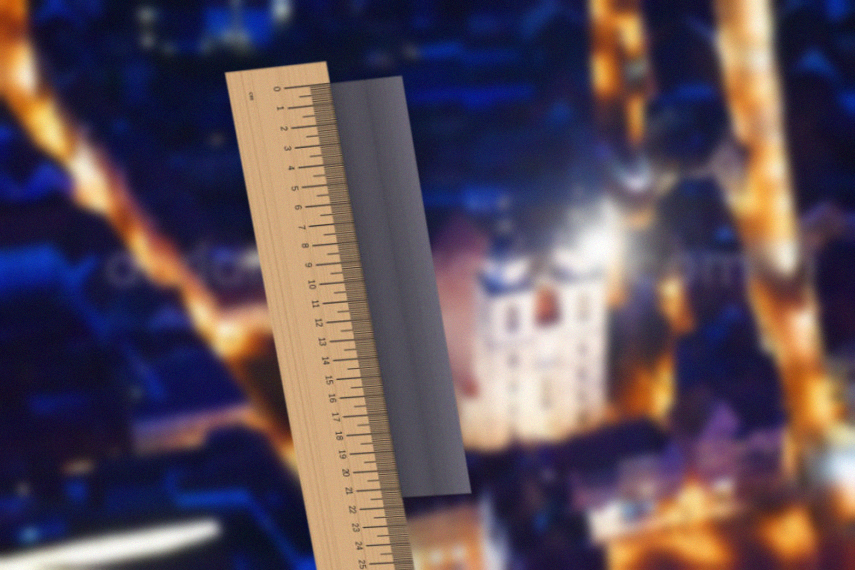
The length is 21.5 cm
